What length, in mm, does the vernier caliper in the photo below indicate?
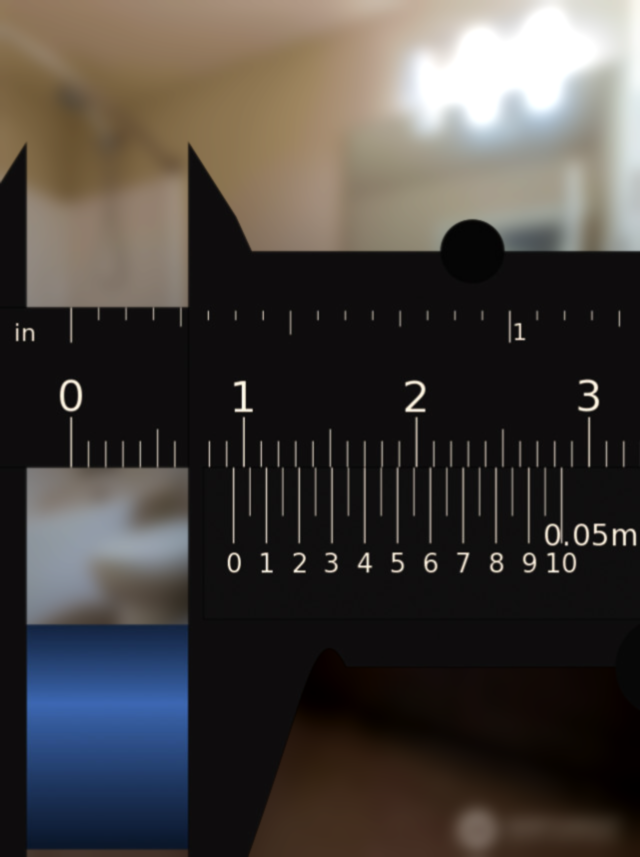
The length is 9.4 mm
